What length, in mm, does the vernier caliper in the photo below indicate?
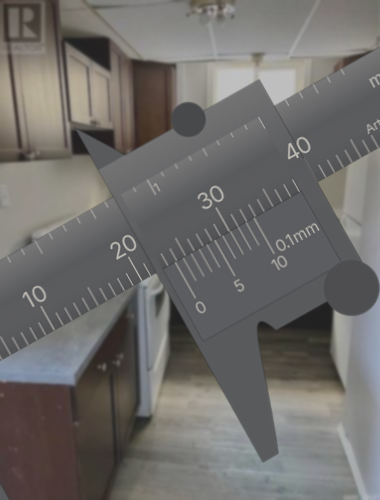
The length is 23.8 mm
